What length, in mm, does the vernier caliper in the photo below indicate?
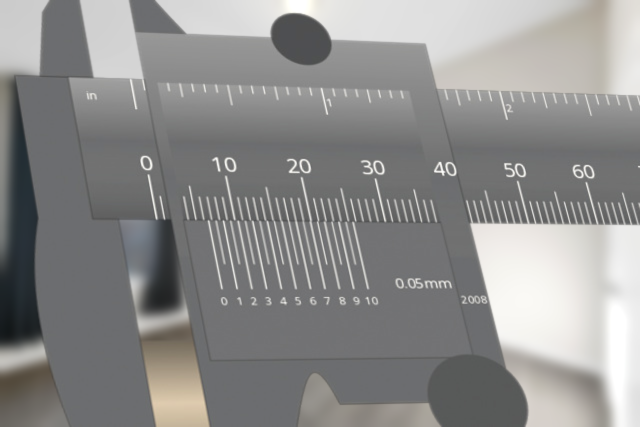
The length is 6.6 mm
